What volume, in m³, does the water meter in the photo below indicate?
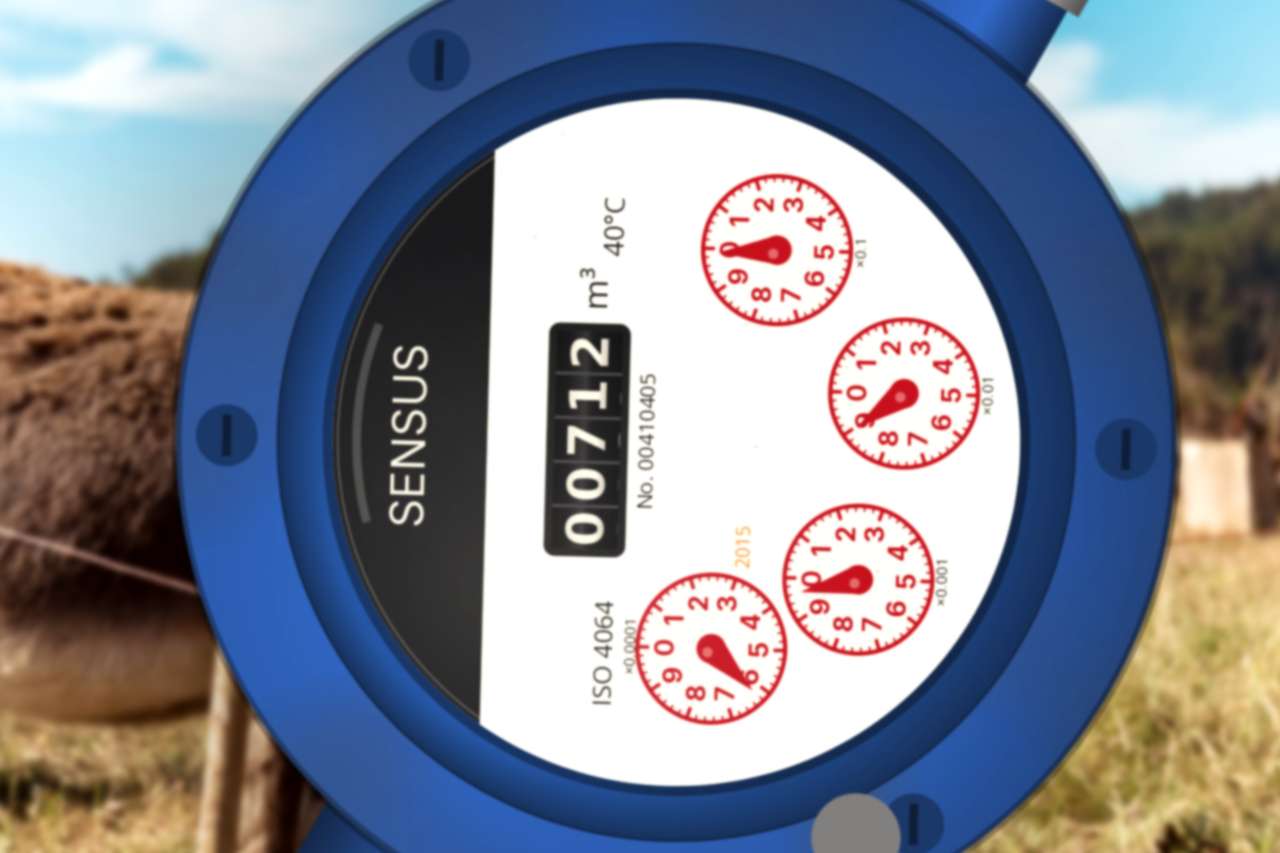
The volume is 711.9896 m³
